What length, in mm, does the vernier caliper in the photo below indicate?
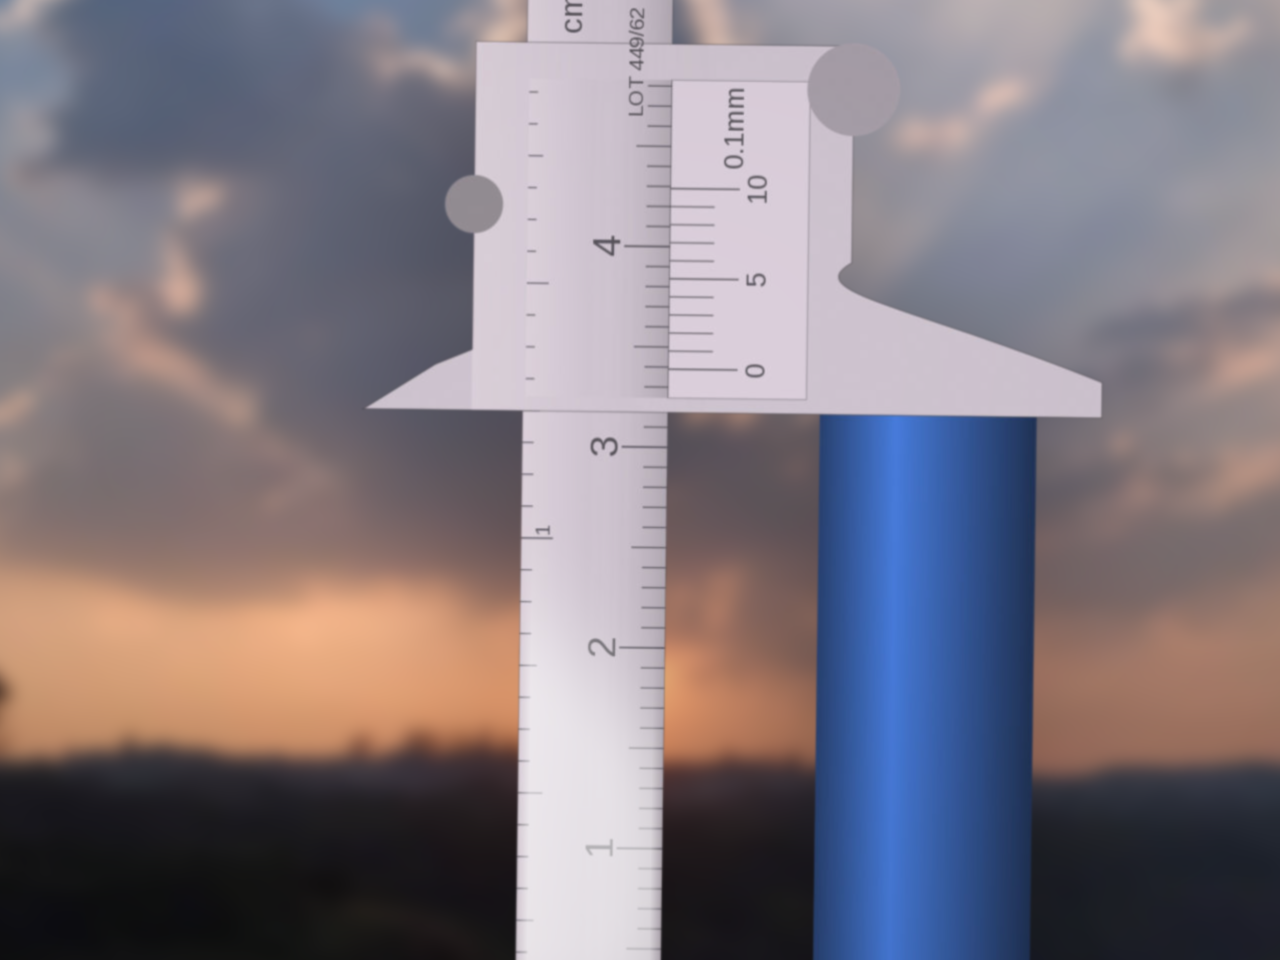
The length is 33.9 mm
